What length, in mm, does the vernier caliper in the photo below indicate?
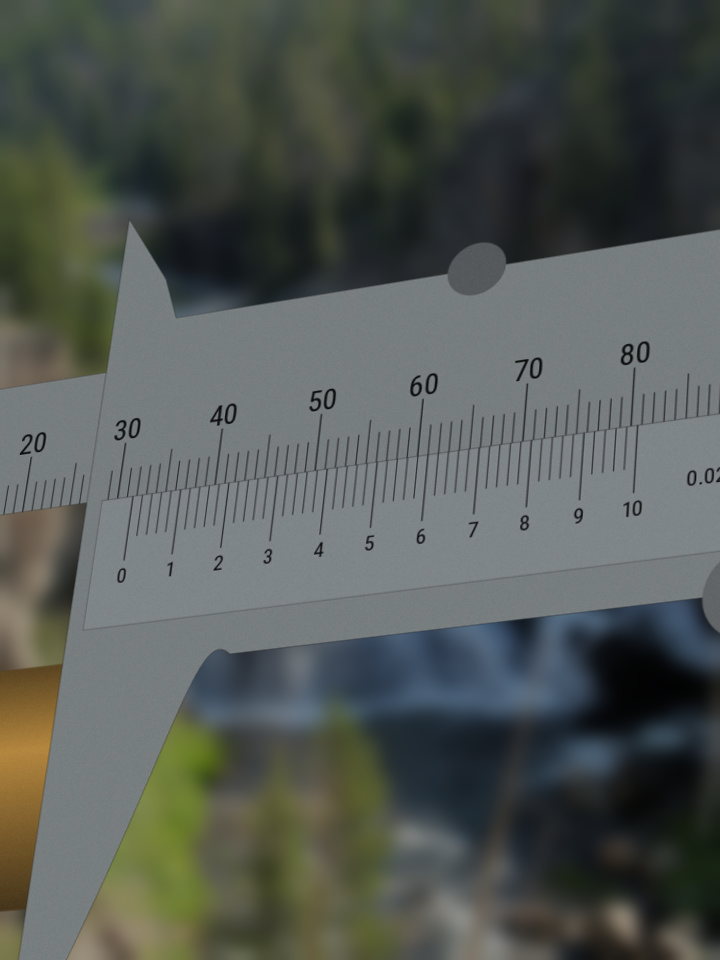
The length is 31.6 mm
